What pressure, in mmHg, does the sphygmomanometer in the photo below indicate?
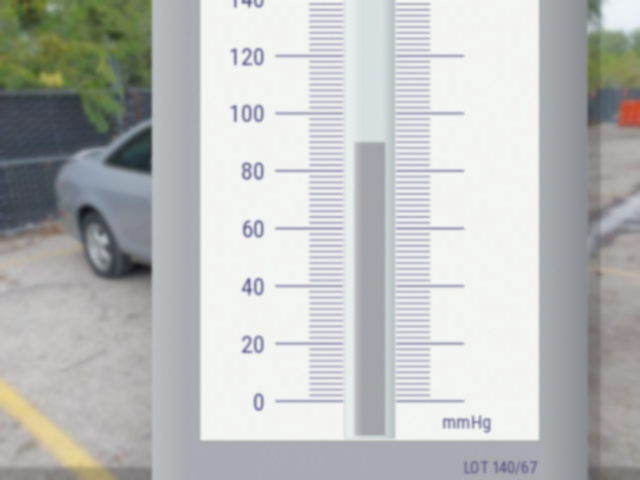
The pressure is 90 mmHg
